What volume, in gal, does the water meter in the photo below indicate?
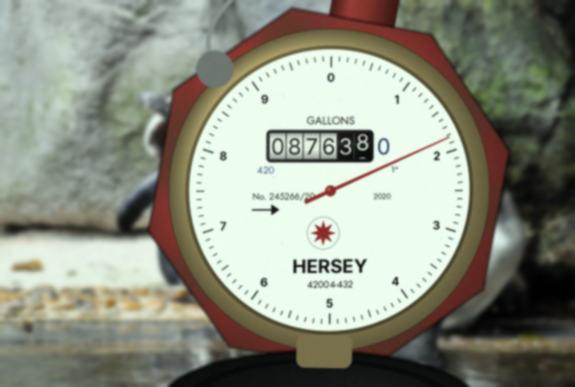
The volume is 876381.8 gal
